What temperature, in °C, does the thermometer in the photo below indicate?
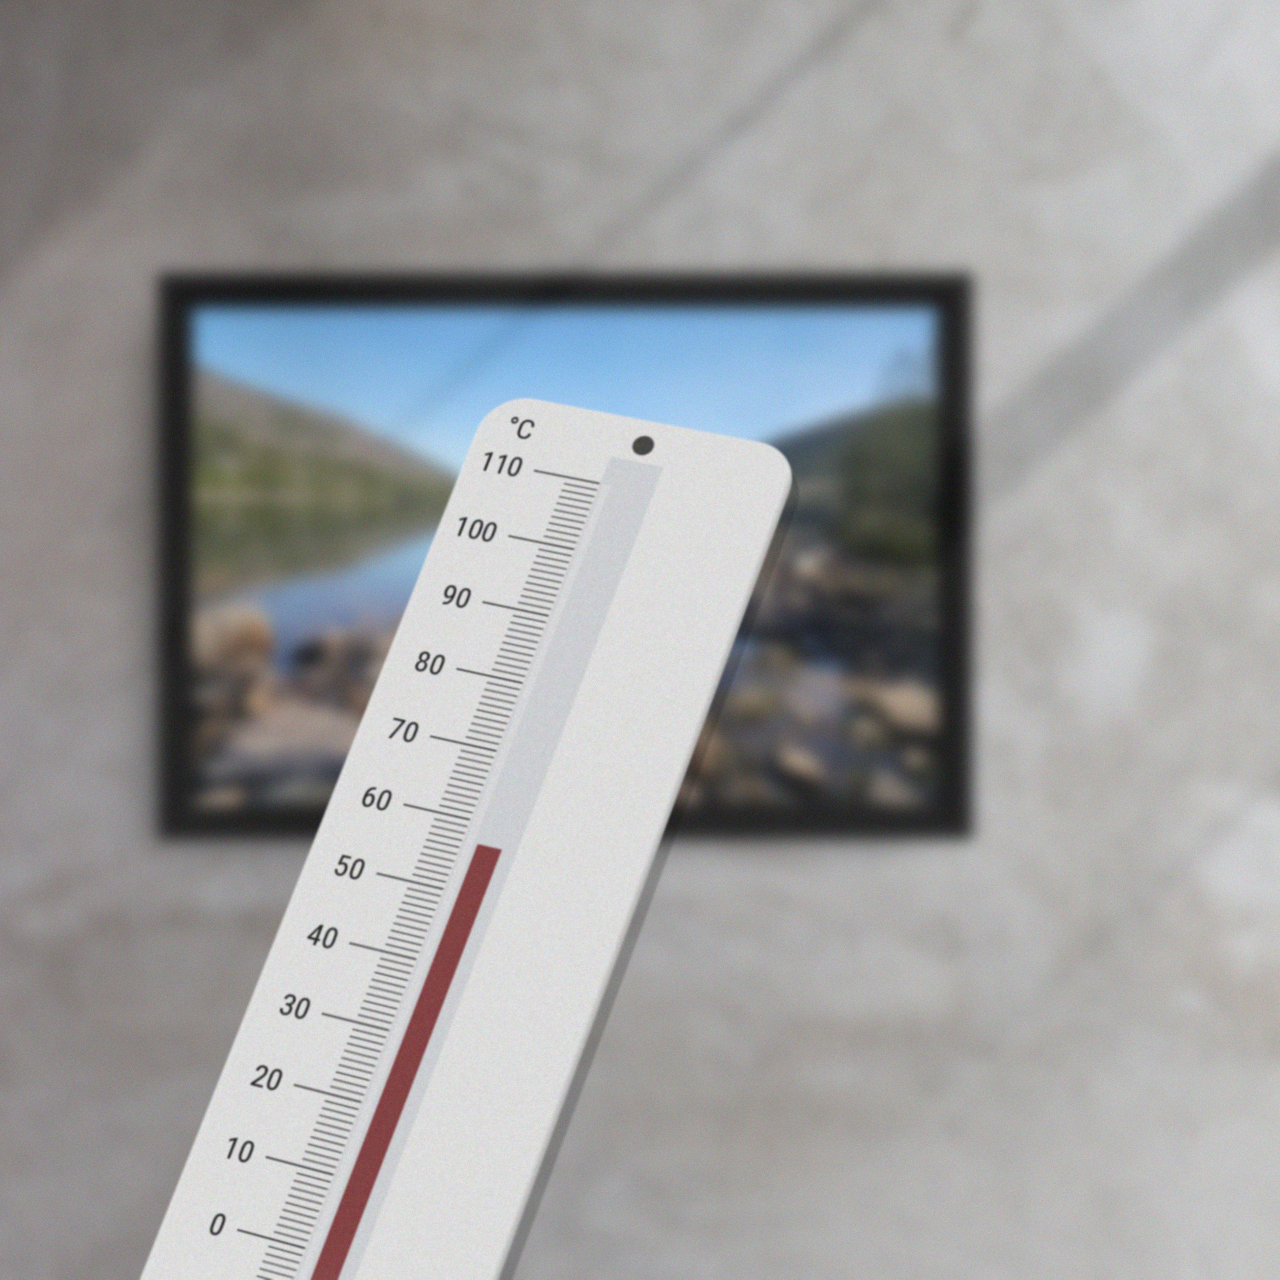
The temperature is 57 °C
